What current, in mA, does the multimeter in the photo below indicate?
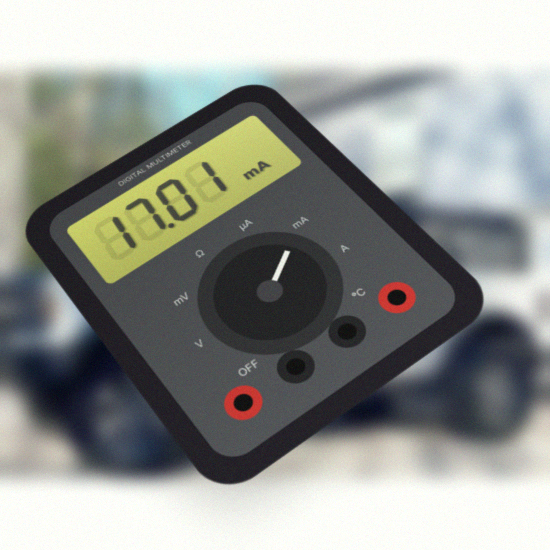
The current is 17.01 mA
